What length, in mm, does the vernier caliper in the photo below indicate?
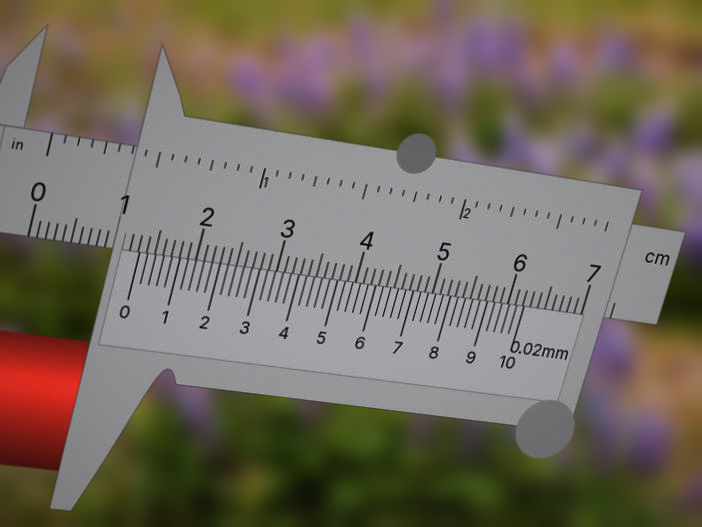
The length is 13.2 mm
